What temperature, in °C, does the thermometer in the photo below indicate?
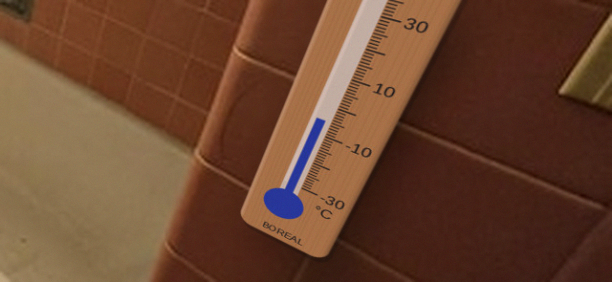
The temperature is -5 °C
